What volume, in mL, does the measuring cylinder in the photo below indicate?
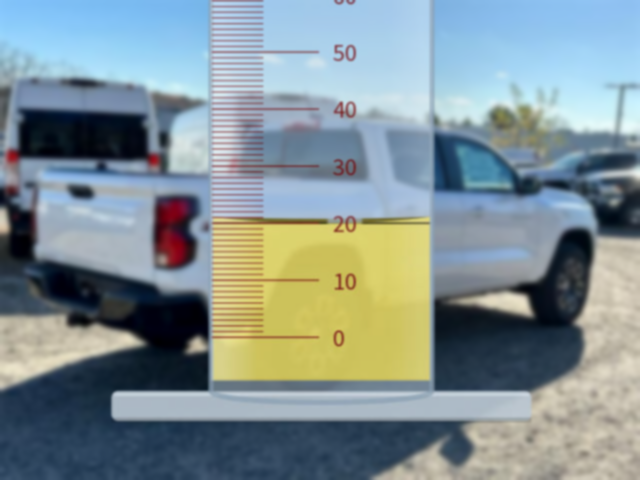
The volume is 20 mL
